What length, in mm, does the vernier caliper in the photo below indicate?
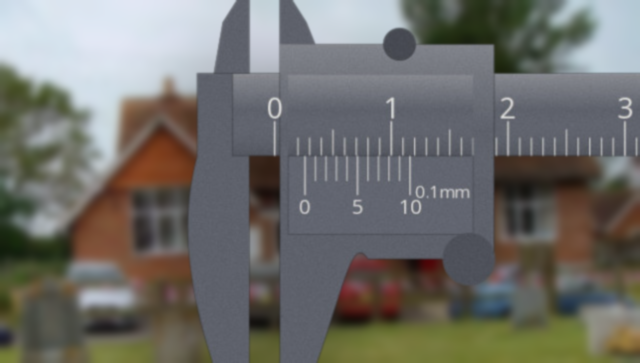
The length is 2.6 mm
